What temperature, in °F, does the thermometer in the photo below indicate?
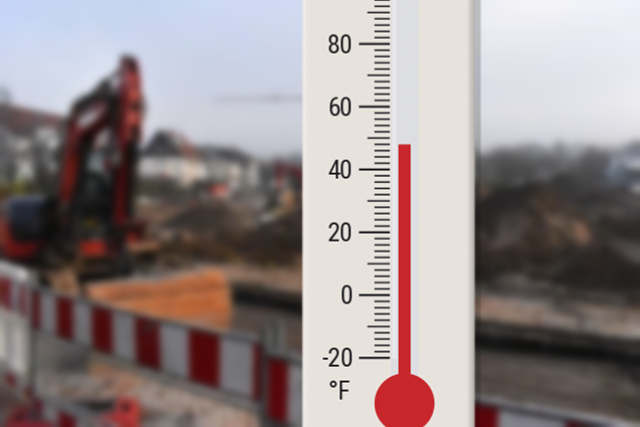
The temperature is 48 °F
